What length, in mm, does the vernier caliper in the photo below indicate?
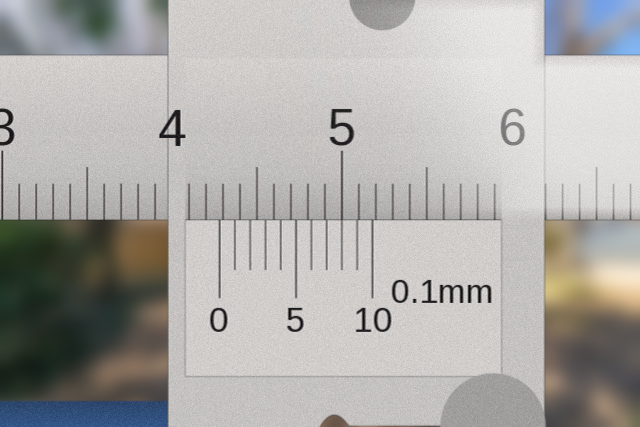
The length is 42.8 mm
